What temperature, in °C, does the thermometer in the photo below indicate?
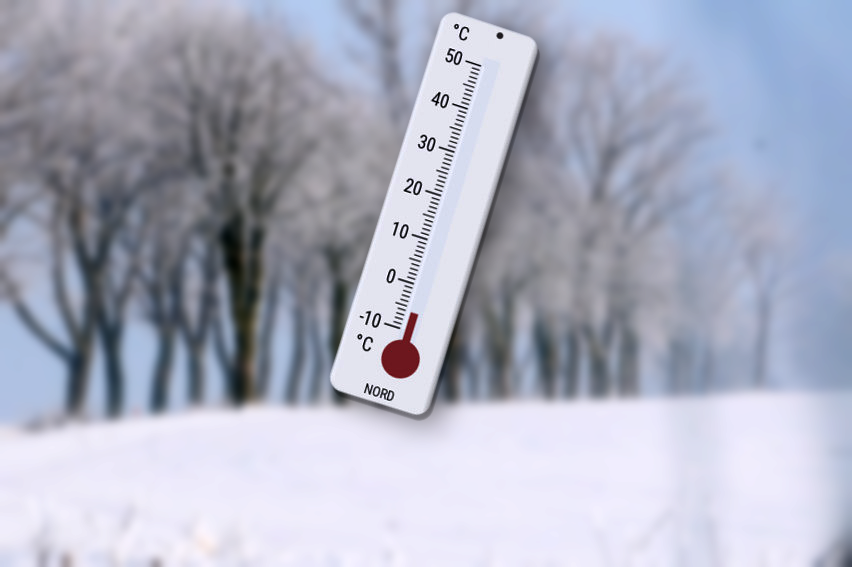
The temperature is -6 °C
